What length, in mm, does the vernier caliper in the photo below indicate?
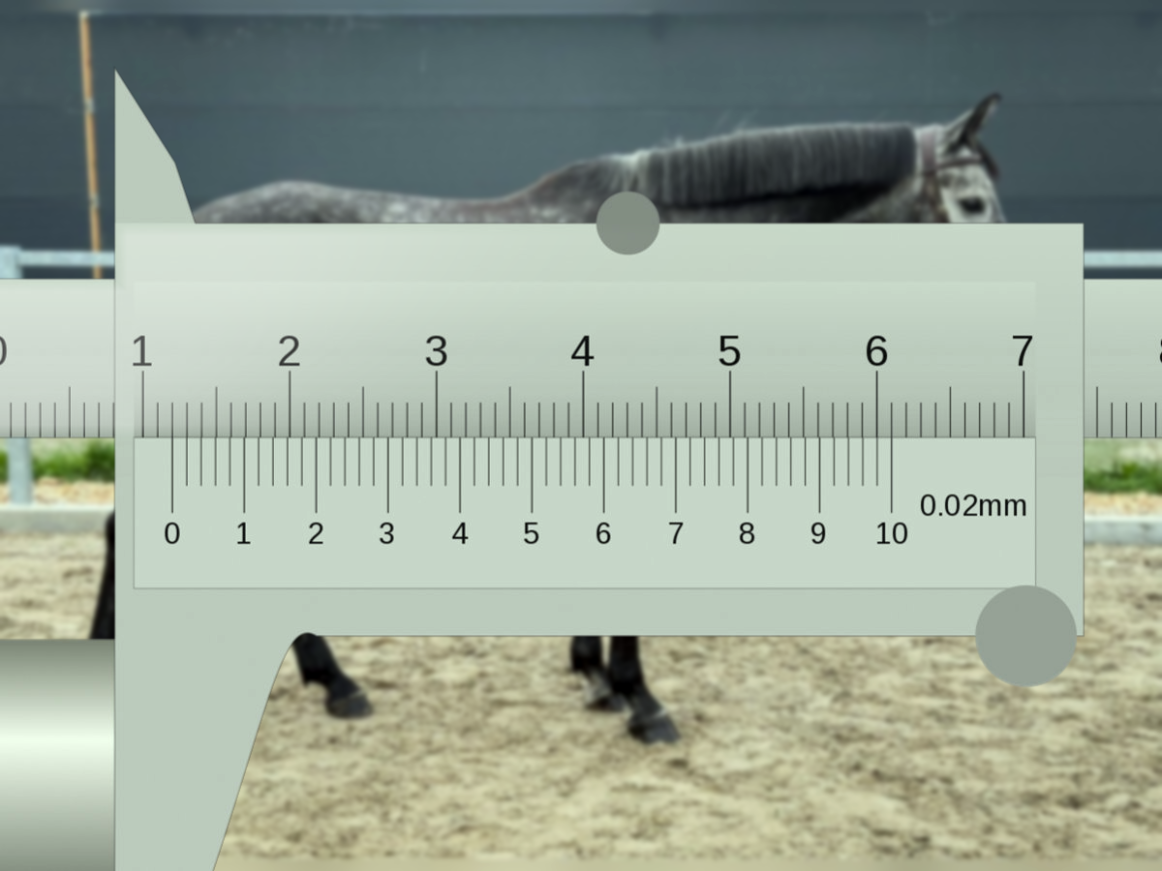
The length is 12.0 mm
